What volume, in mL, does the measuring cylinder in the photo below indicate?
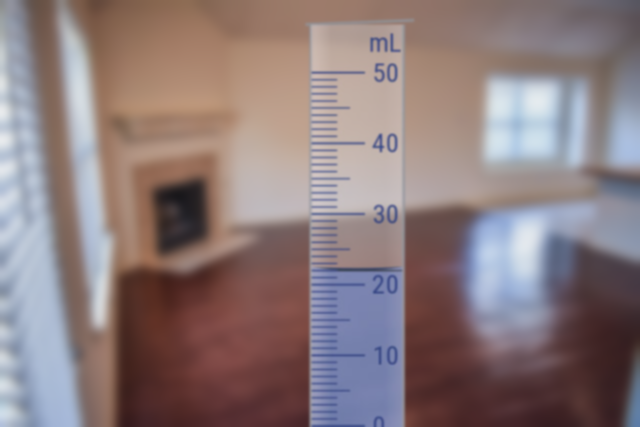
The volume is 22 mL
